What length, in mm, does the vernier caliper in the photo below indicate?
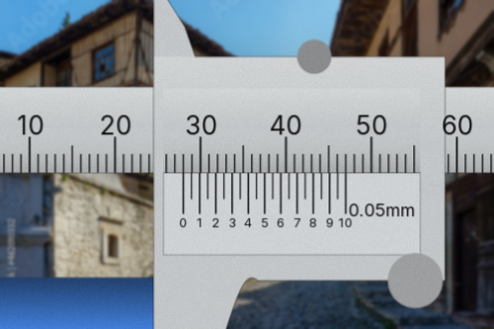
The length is 28.0 mm
